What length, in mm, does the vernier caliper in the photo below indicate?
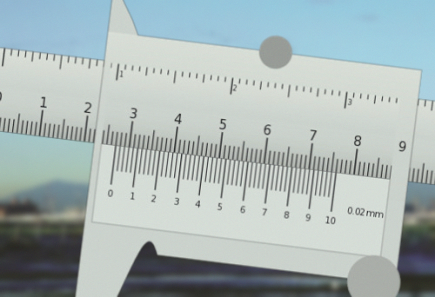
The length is 27.0 mm
